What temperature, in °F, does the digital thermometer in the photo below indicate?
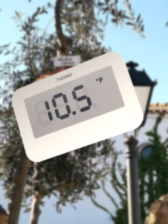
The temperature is 10.5 °F
